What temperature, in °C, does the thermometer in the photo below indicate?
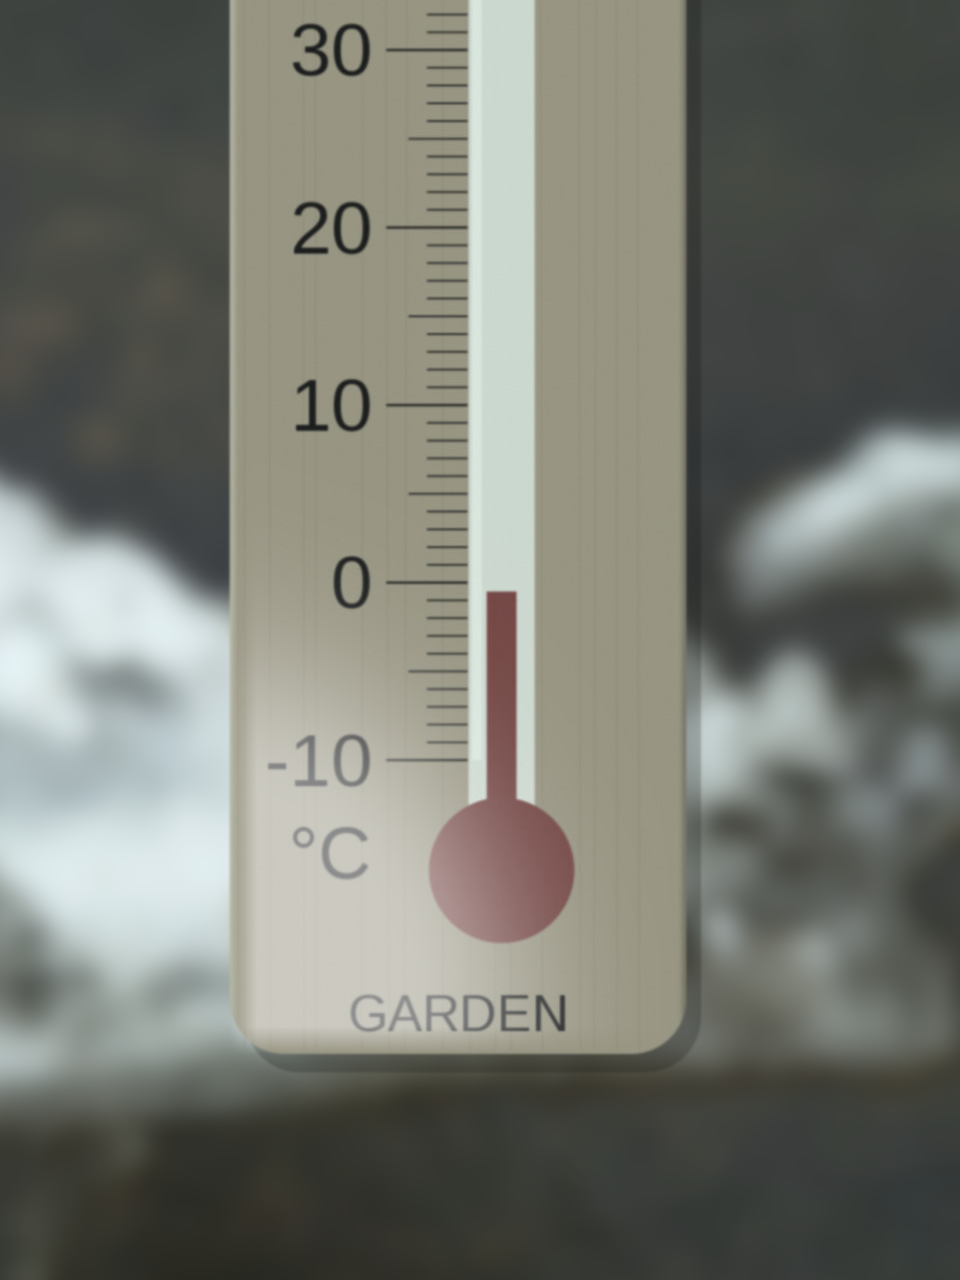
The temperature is -0.5 °C
